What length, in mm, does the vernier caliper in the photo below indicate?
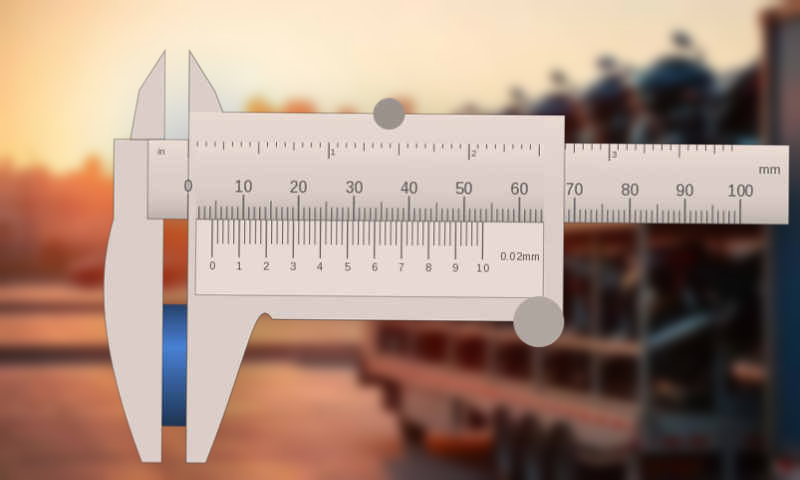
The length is 4.4 mm
